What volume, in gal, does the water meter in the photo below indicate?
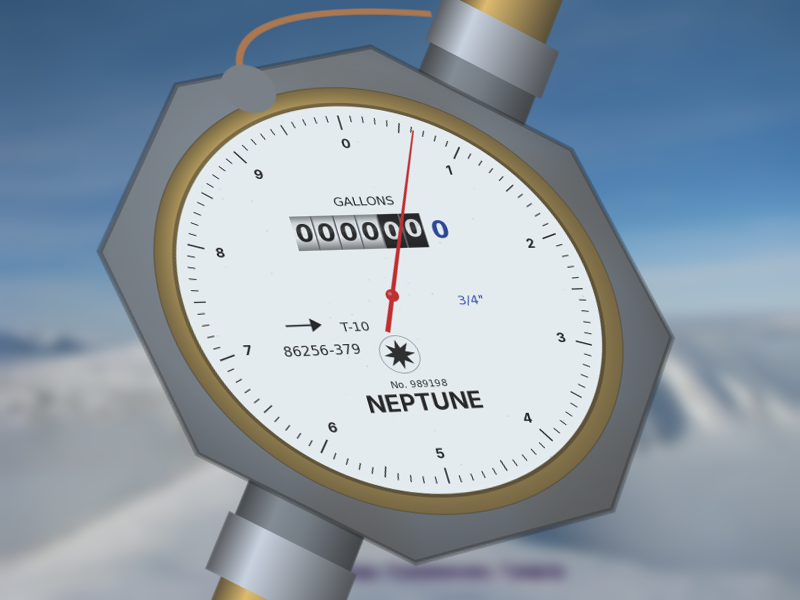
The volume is 0.6 gal
